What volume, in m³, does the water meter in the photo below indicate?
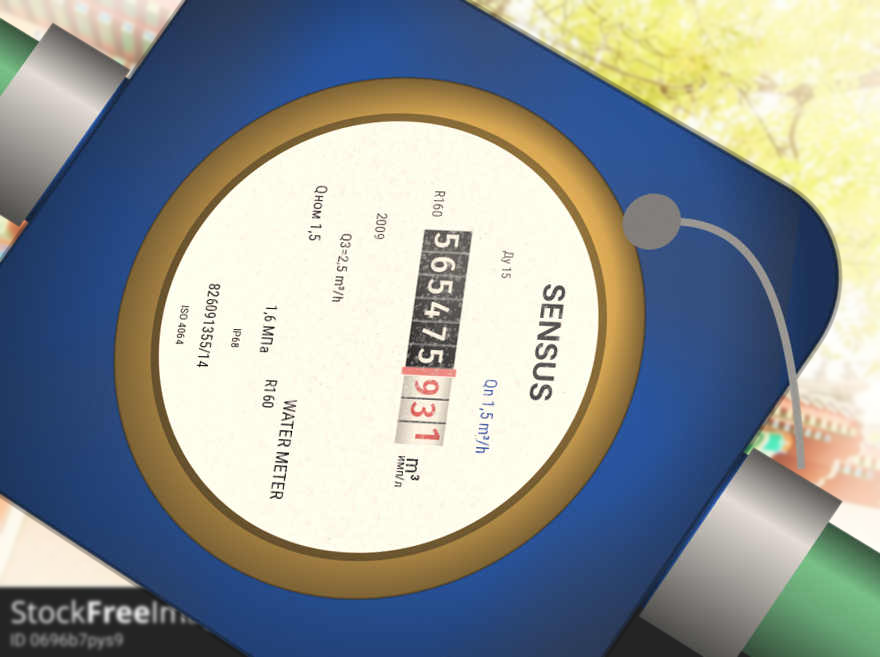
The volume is 565475.931 m³
